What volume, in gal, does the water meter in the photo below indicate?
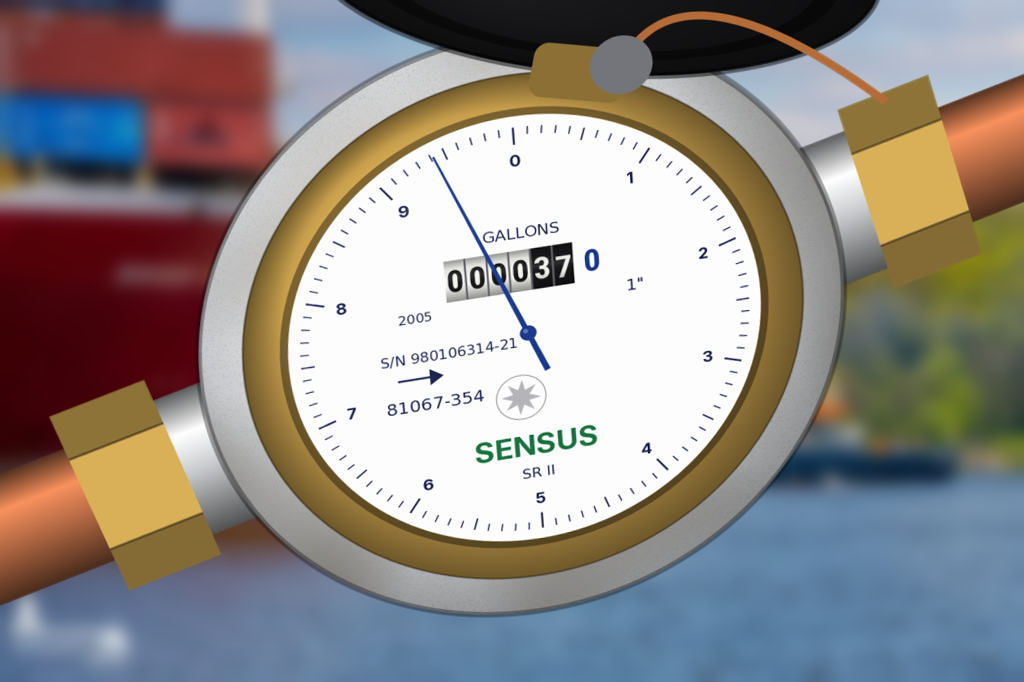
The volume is 369.4 gal
